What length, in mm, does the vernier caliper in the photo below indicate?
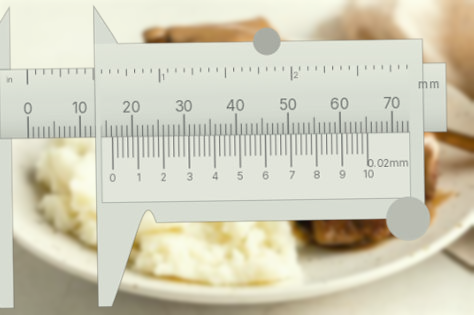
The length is 16.2 mm
